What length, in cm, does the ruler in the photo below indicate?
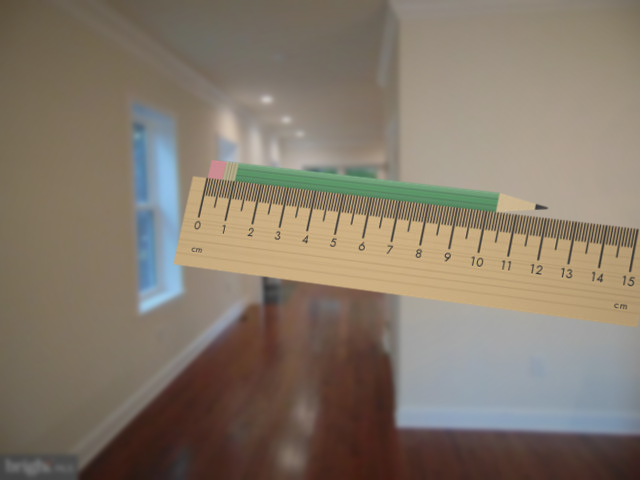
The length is 12 cm
